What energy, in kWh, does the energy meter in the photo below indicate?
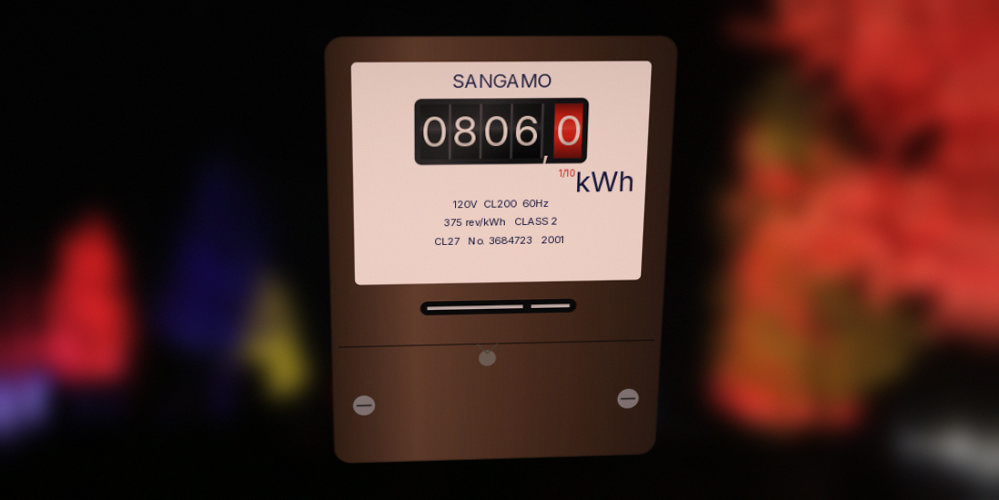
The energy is 806.0 kWh
